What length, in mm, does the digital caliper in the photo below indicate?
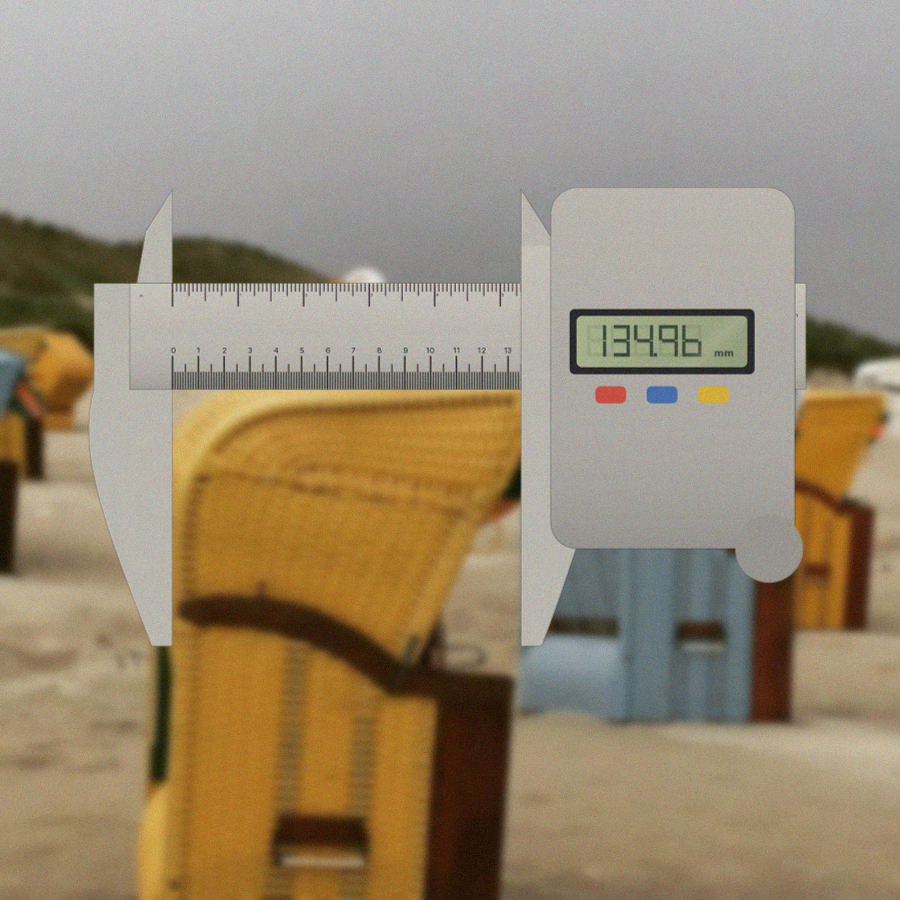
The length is 134.96 mm
